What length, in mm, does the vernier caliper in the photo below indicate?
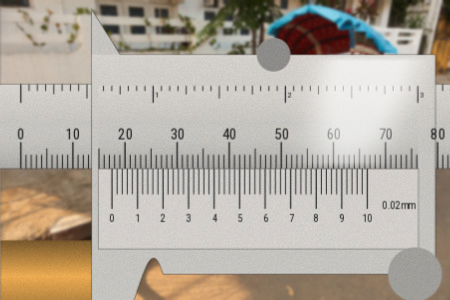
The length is 17.5 mm
